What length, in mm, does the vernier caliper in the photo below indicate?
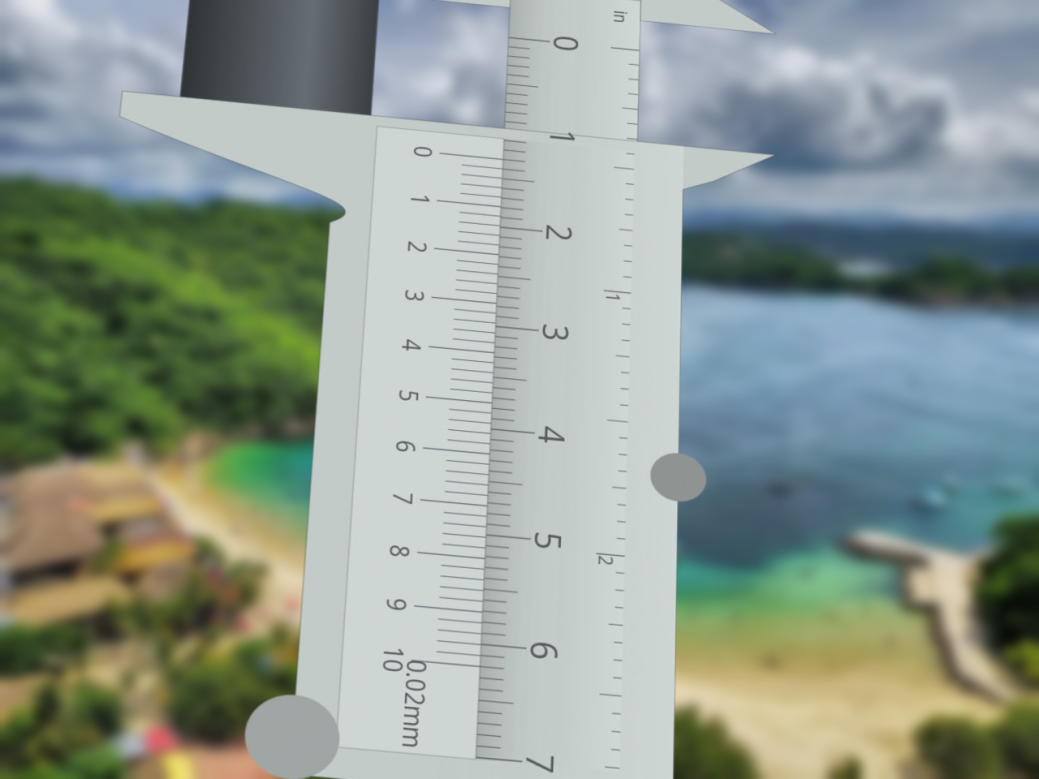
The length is 13.0 mm
